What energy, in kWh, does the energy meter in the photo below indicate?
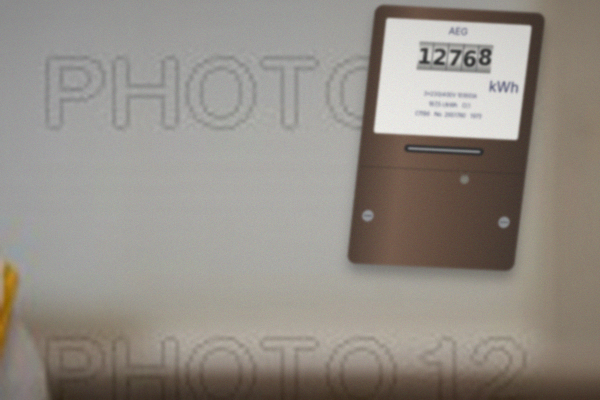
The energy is 12768 kWh
